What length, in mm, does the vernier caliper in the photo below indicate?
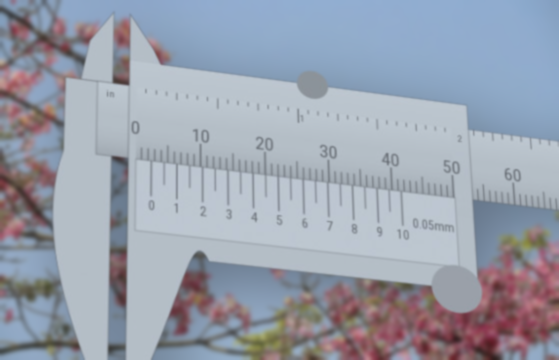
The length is 2.5 mm
